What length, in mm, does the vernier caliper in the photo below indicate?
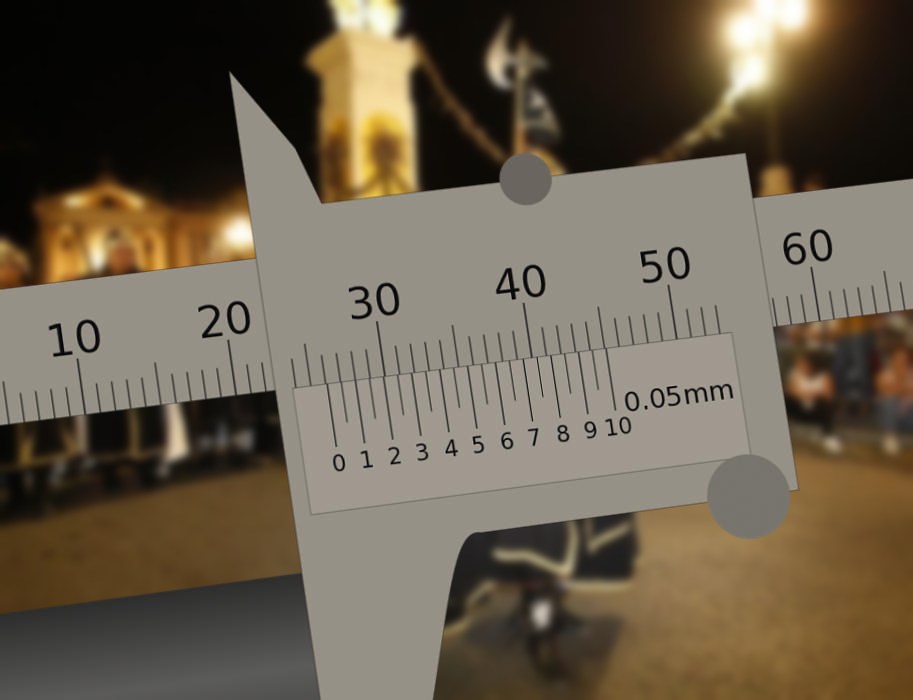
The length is 26.1 mm
